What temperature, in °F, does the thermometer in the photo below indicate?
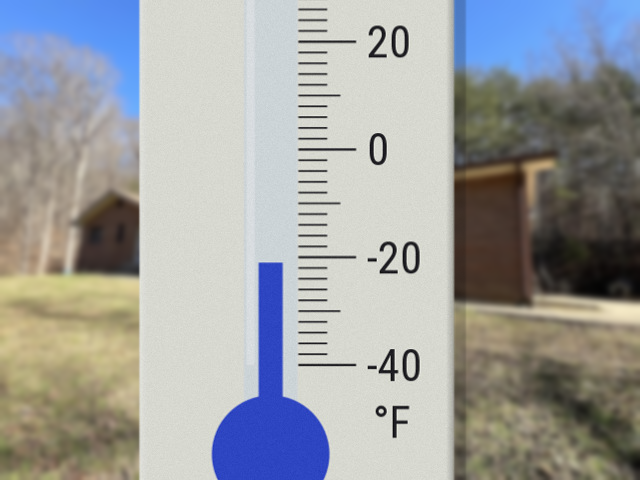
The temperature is -21 °F
